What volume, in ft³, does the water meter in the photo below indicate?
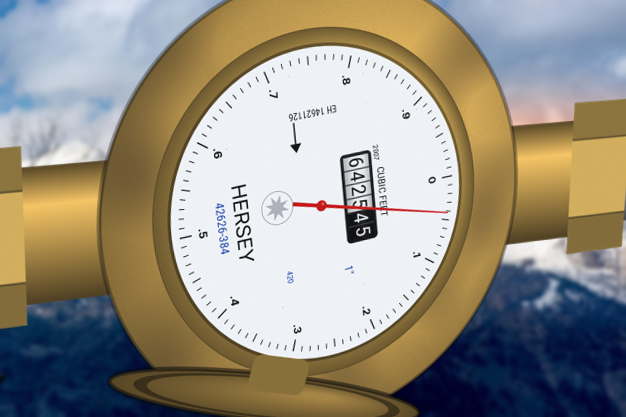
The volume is 642545.04 ft³
